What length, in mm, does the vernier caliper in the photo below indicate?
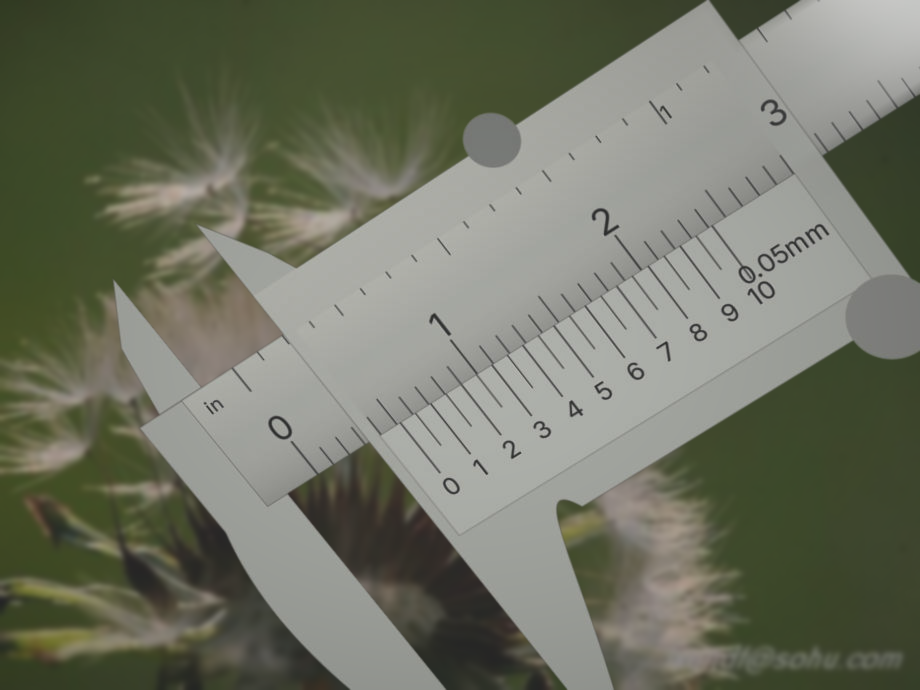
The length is 5.2 mm
